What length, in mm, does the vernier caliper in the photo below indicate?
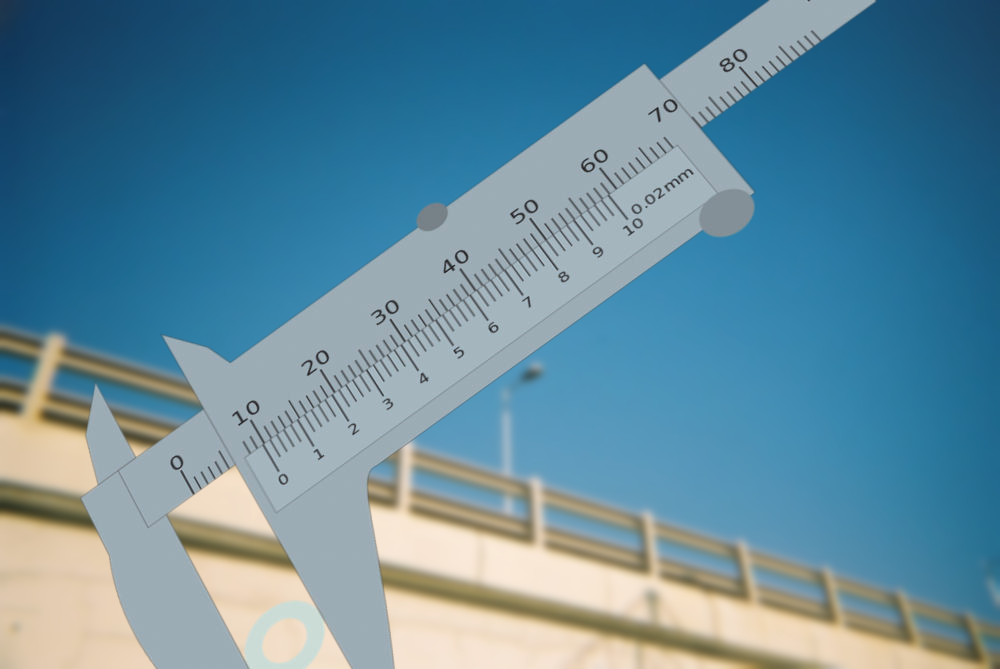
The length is 9.8 mm
